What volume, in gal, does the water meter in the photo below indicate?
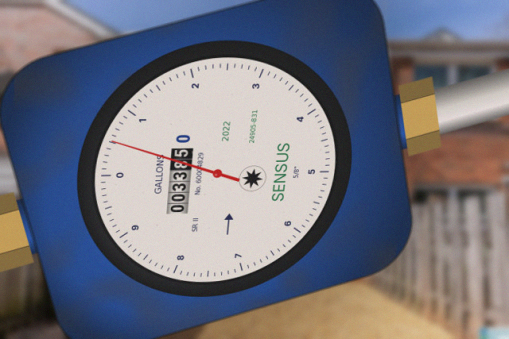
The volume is 33850.5 gal
